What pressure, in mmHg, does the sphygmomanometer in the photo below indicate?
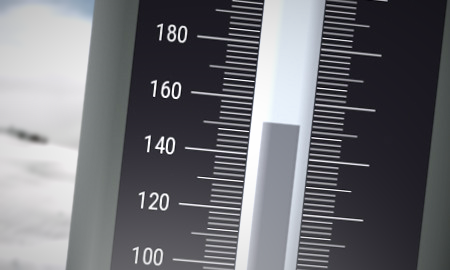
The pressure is 152 mmHg
